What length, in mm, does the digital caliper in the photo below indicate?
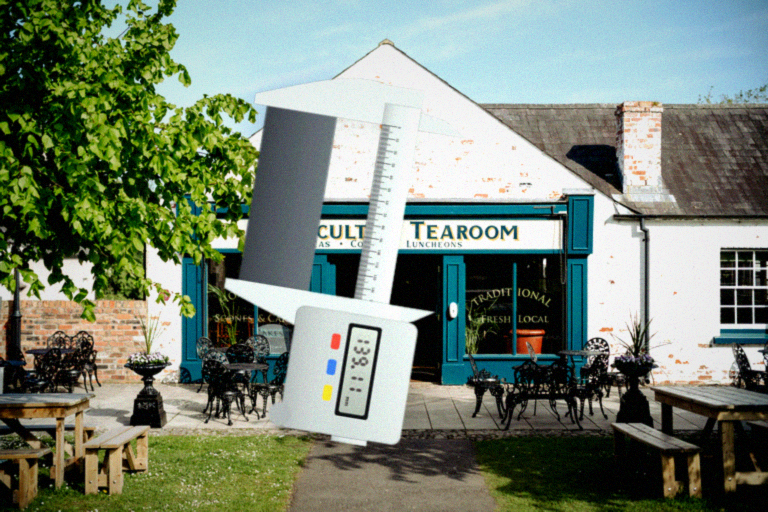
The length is 139.11 mm
